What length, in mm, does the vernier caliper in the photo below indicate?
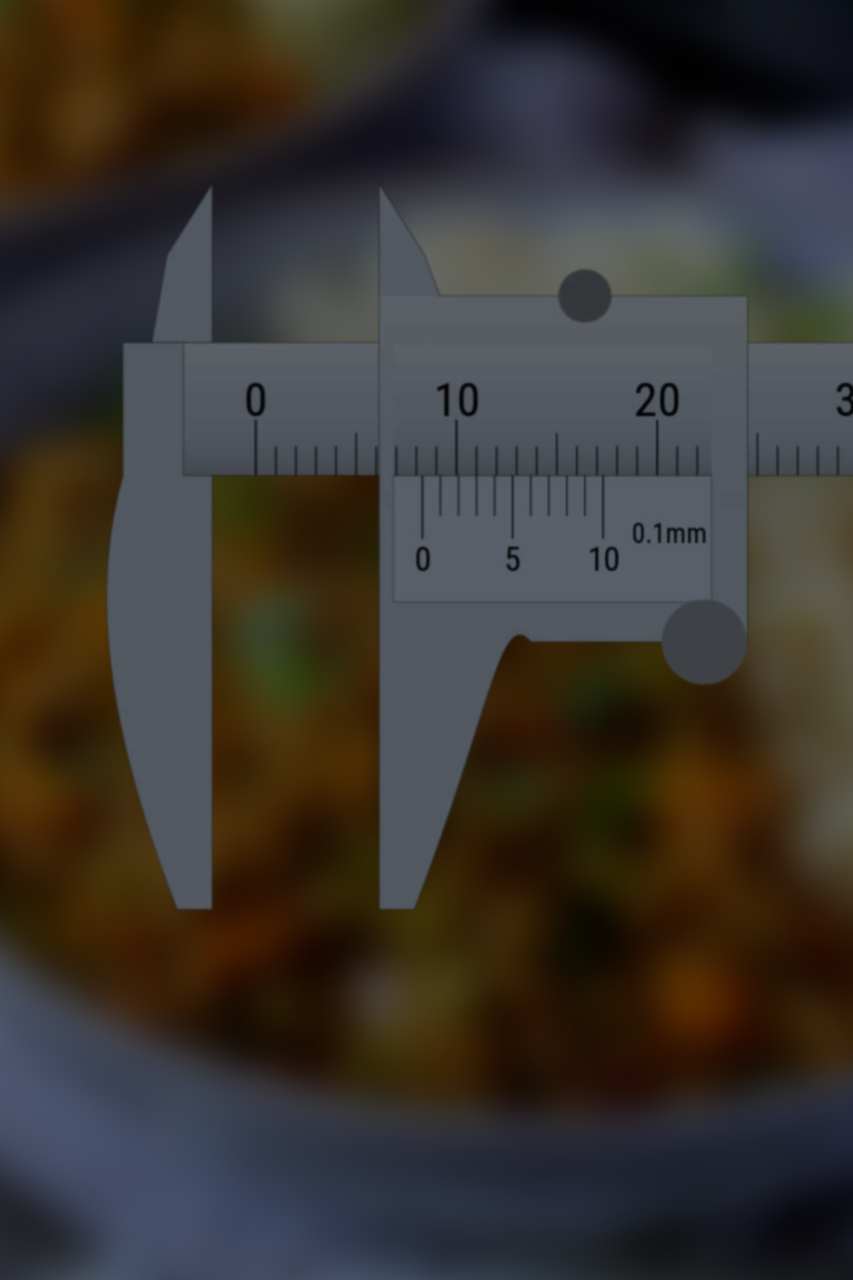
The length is 8.3 mm
